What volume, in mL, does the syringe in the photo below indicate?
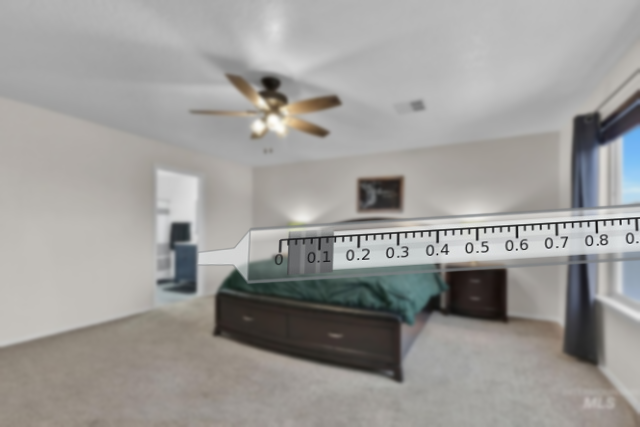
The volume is 0.02 mL
